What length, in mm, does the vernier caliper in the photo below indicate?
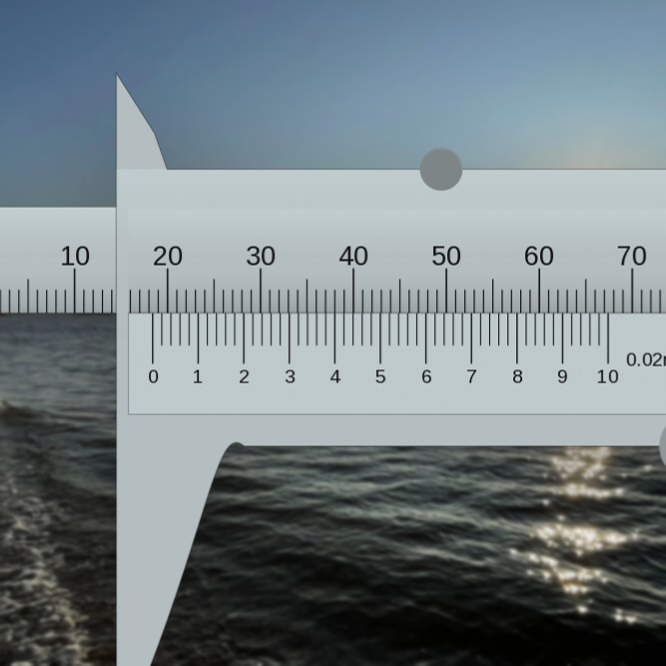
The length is 18.4 mm
